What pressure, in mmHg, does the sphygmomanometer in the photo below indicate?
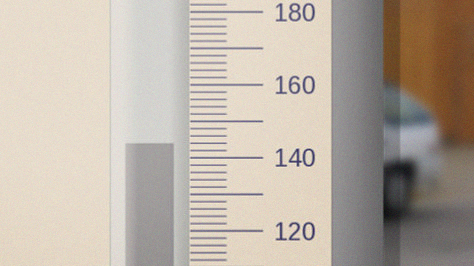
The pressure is 144 mmHg
